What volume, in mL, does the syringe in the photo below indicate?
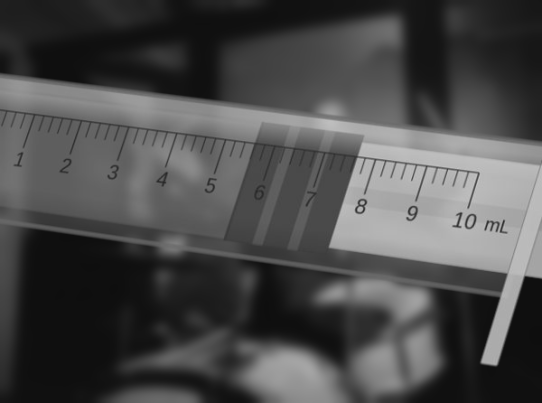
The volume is 5.6 mL
